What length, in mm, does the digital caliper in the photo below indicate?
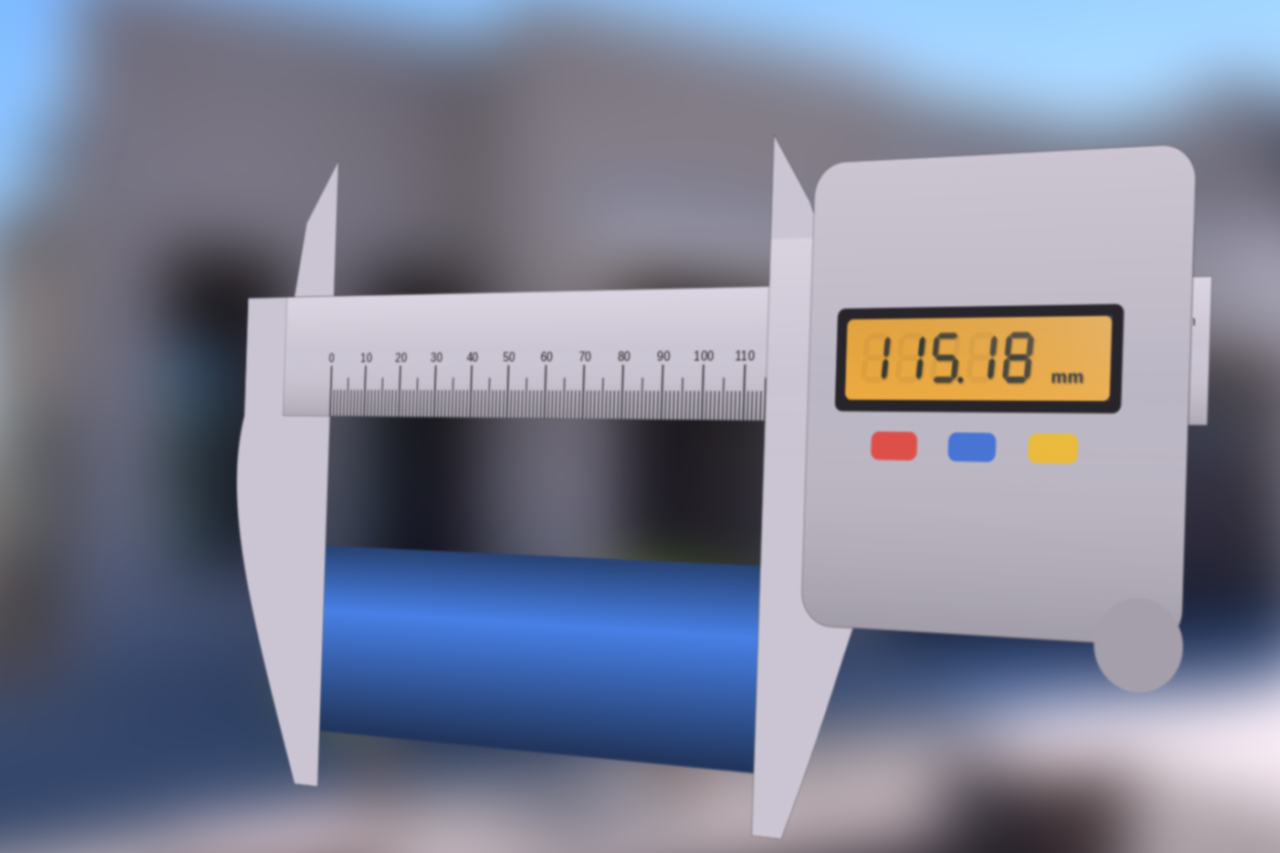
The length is 115.18 mm
